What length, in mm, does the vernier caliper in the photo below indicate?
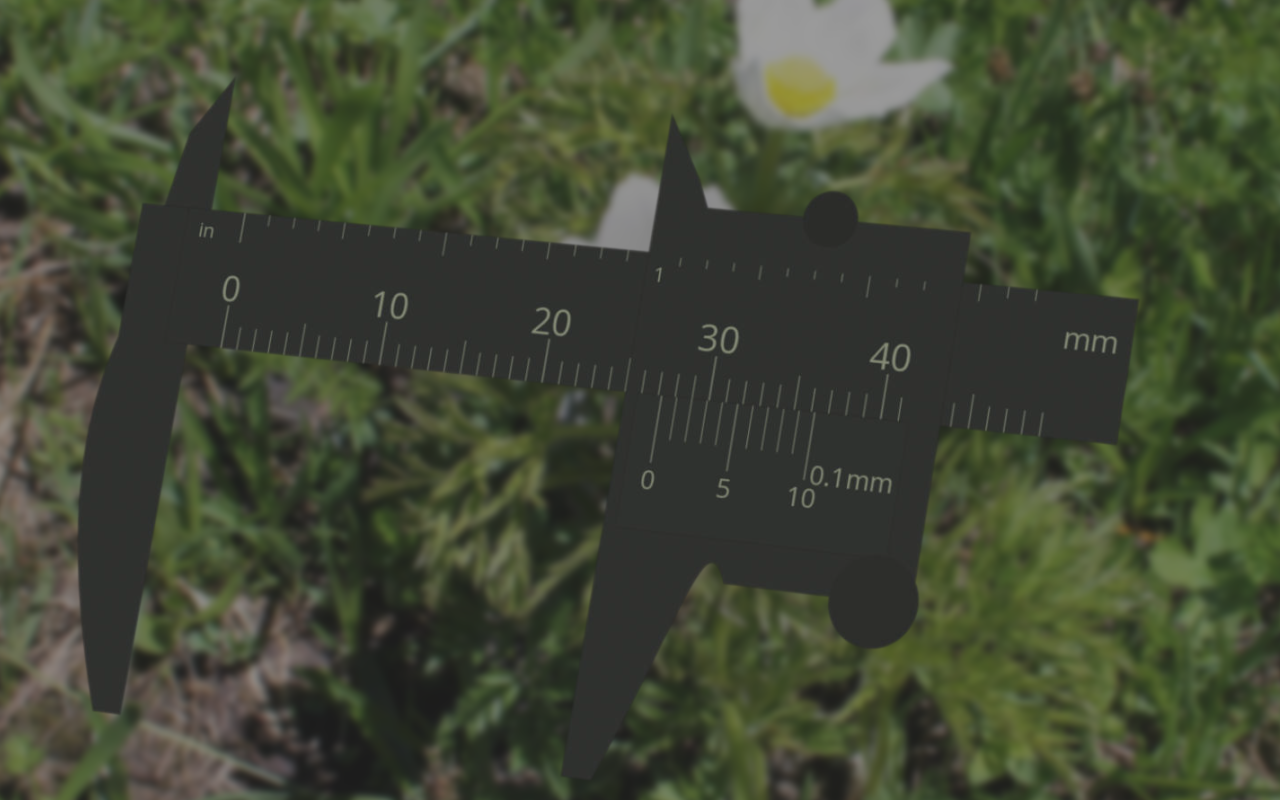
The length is 27.2 mm
